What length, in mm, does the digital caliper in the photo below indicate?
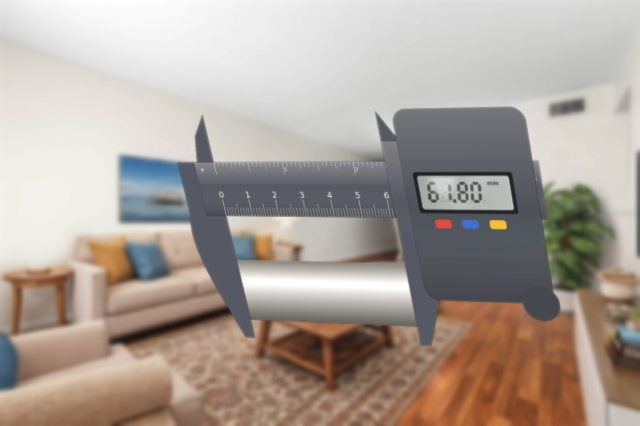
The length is 61.80 mm
